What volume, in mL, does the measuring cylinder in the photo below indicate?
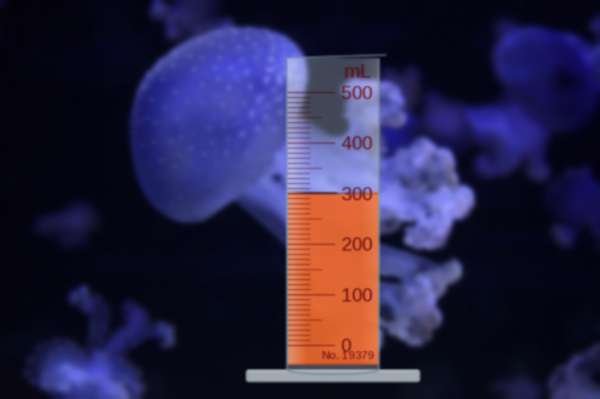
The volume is 300 mL
